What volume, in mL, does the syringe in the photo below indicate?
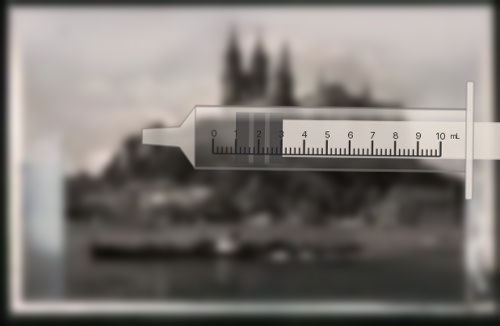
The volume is 1 mL
